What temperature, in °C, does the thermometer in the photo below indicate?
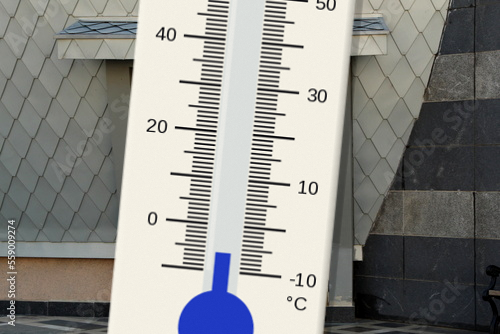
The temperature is -6 °C
